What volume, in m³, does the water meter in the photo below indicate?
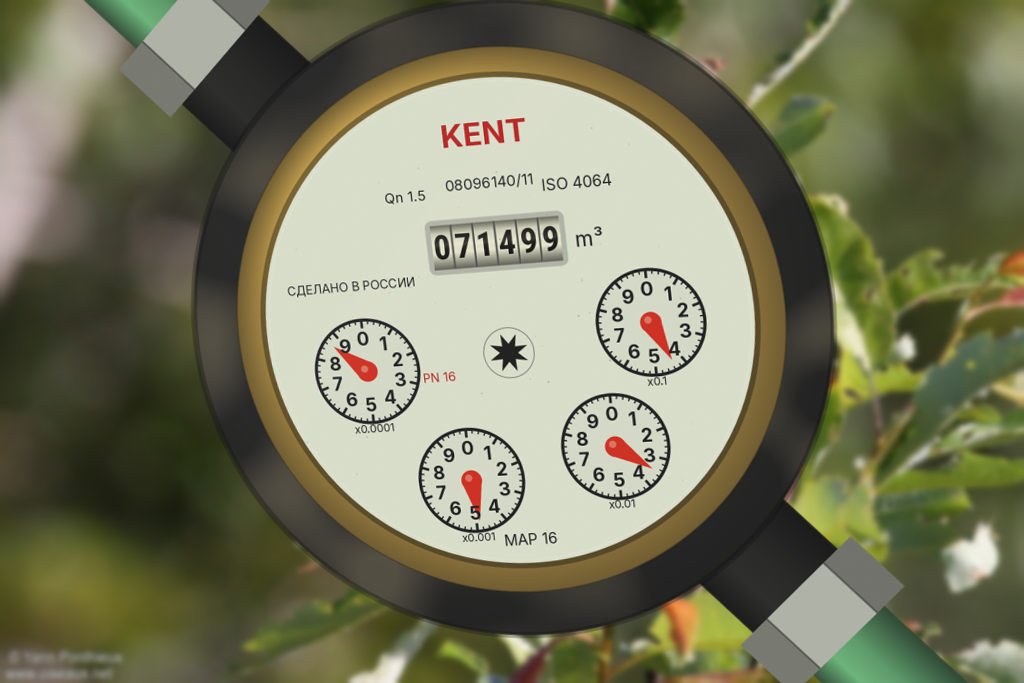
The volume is 71499.4348 m³
